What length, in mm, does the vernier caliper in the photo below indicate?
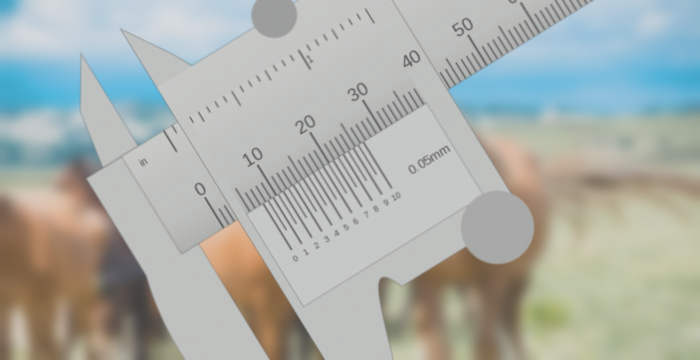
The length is 7.5 mm
